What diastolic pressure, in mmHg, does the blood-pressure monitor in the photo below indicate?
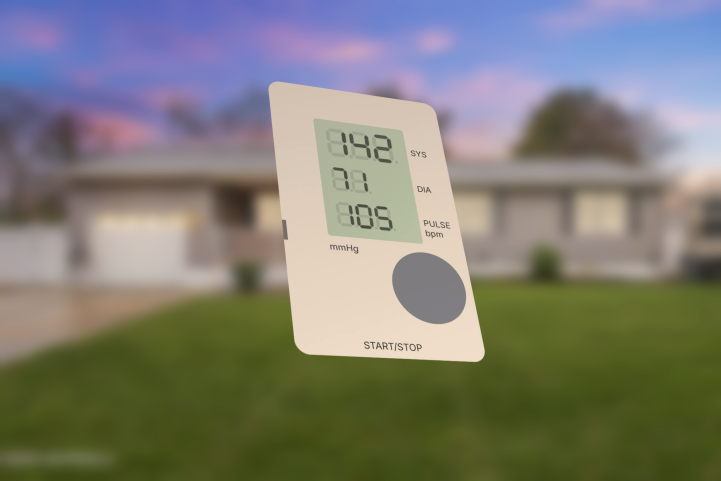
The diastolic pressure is 71 mmHg
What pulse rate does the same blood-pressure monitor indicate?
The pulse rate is 105 bpm
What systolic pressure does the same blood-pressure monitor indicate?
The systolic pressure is 142 mmHg
